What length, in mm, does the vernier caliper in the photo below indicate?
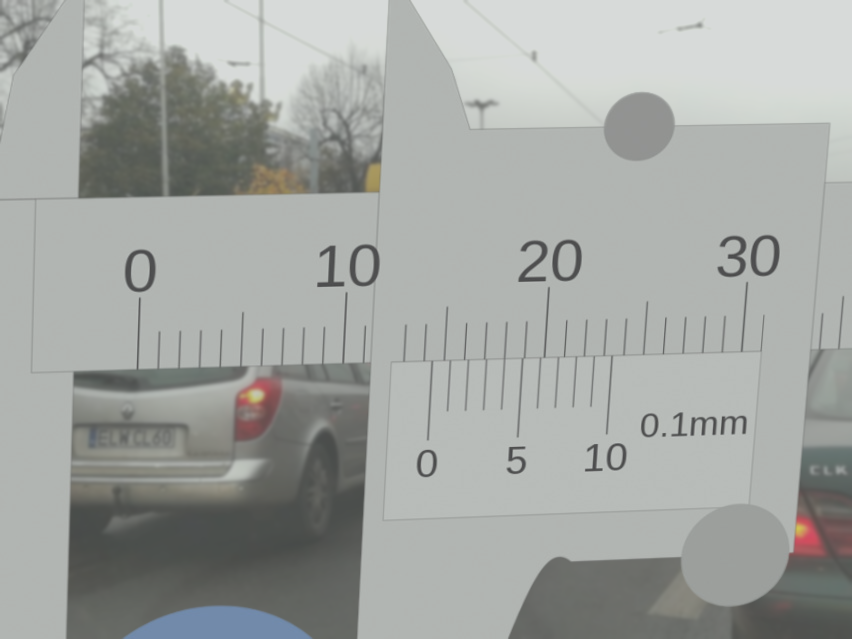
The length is 14.4 mm
